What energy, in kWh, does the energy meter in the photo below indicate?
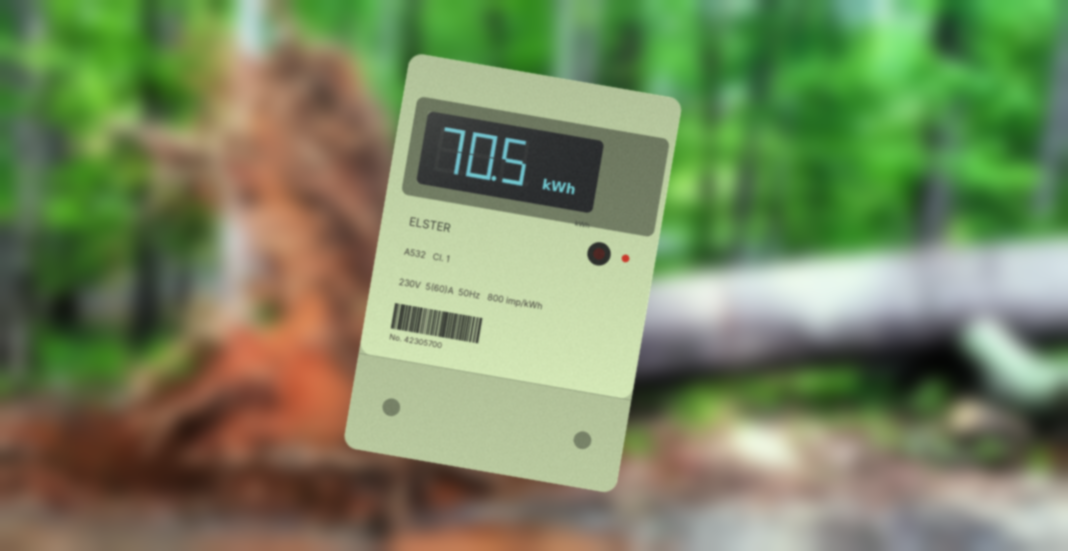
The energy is 70.5 kWh
